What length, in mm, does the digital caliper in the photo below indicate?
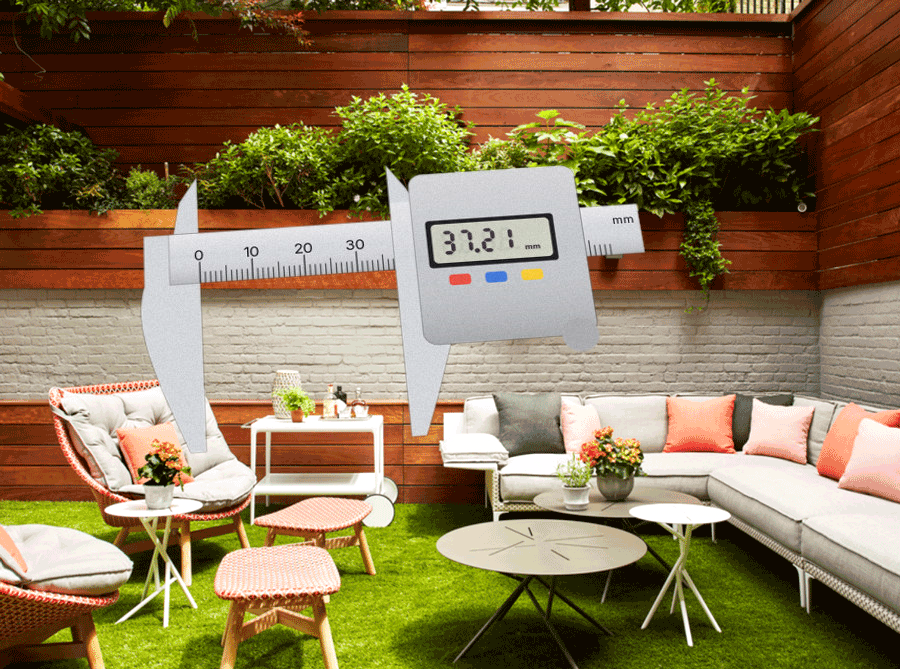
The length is 37.21 mm
